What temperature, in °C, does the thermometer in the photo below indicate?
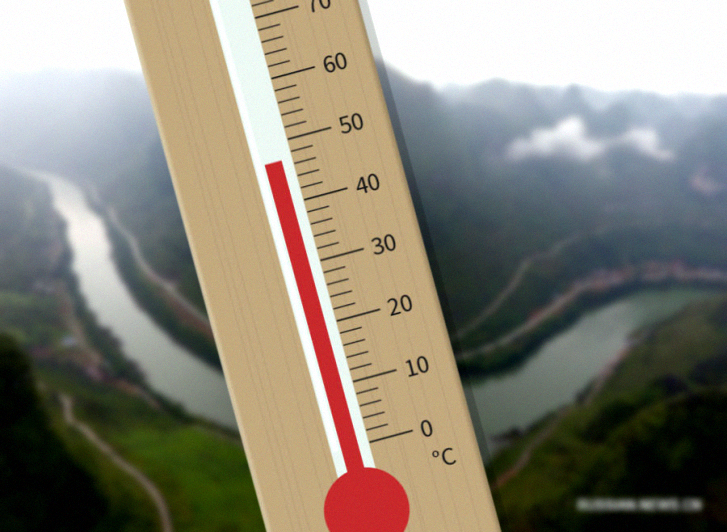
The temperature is 47 °C
